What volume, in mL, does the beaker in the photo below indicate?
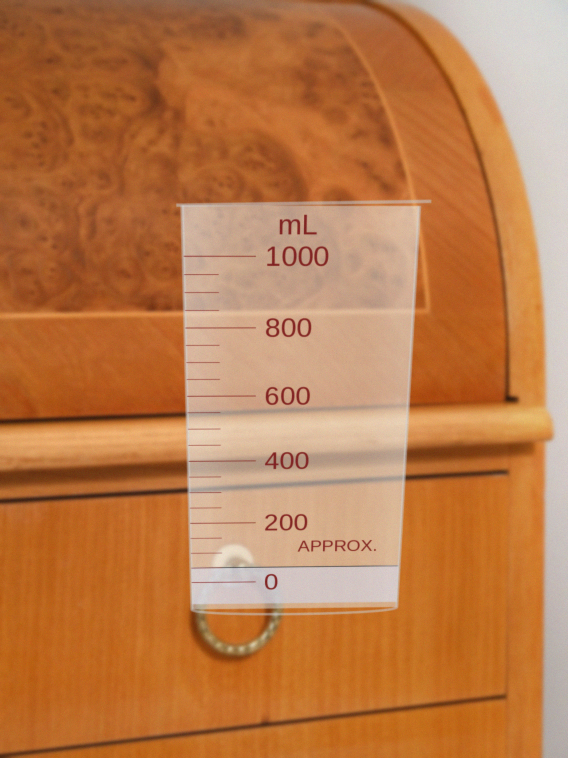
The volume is 50 mL
